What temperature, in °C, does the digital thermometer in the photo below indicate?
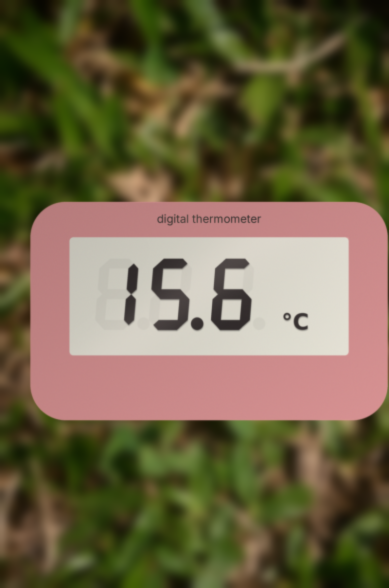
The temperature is 15.6 °C
